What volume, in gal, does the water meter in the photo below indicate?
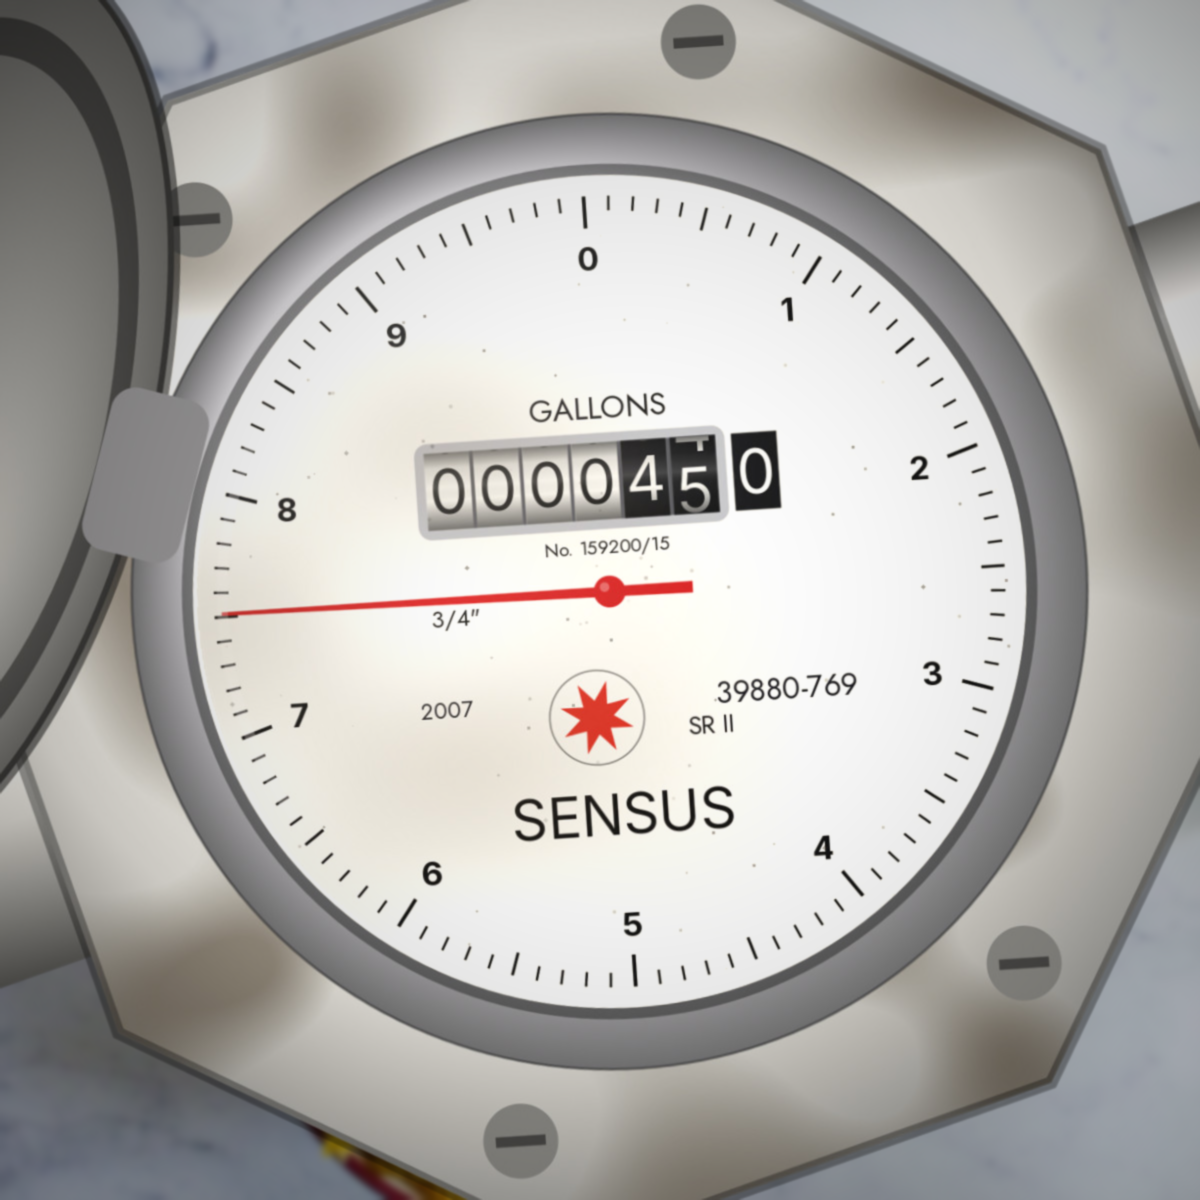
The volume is 447.5 gal
